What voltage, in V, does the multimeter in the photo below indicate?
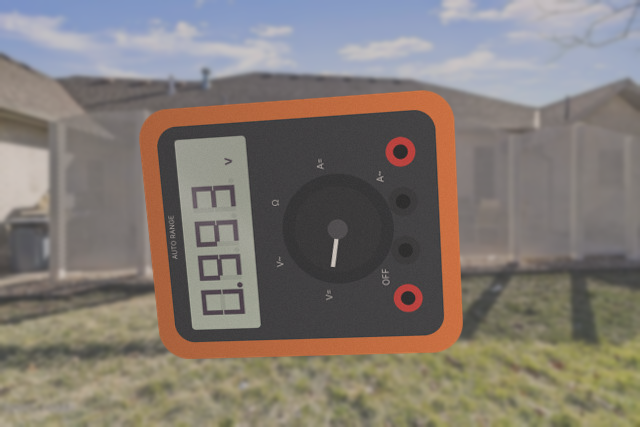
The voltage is 0.993 V
